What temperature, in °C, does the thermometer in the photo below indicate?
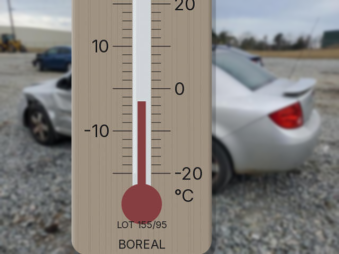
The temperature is -3 °C
